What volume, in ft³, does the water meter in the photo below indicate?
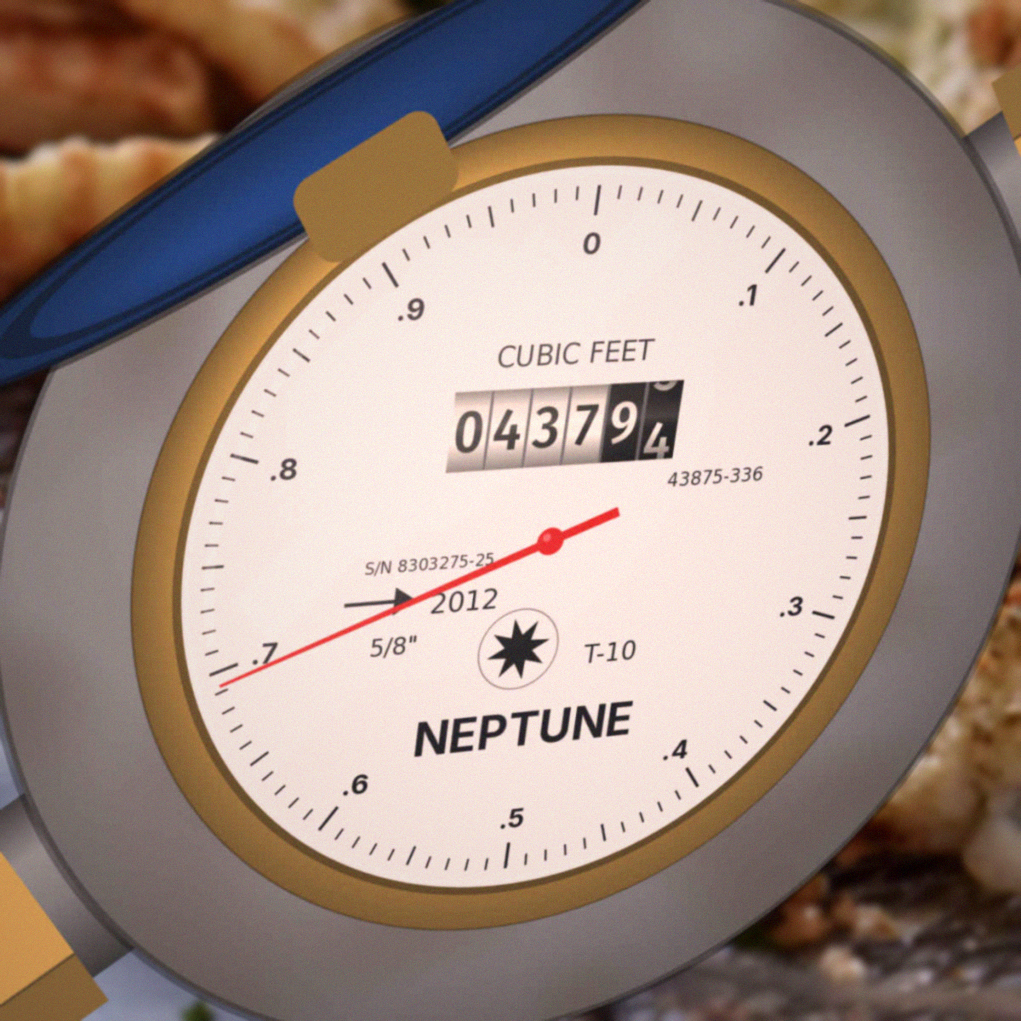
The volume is 43793.69 ft³
